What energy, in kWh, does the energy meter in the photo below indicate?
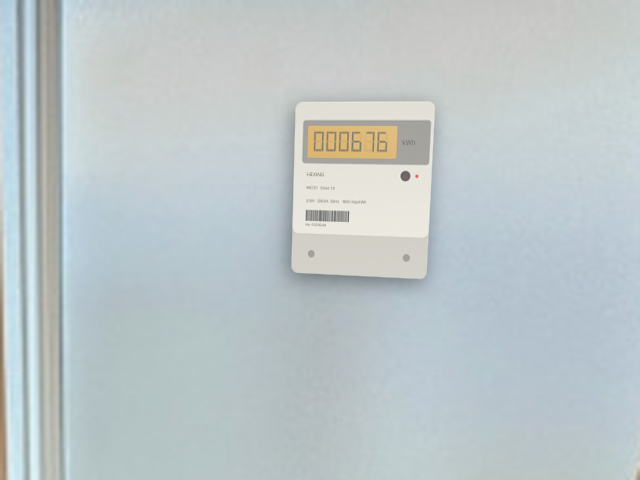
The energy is 676 kWh
